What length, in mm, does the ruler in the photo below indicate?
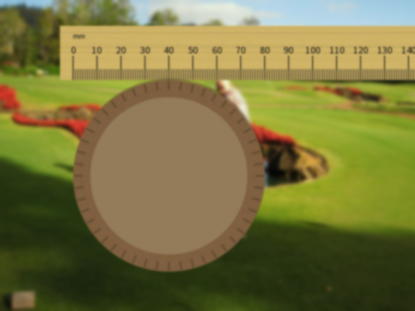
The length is 80 mm
